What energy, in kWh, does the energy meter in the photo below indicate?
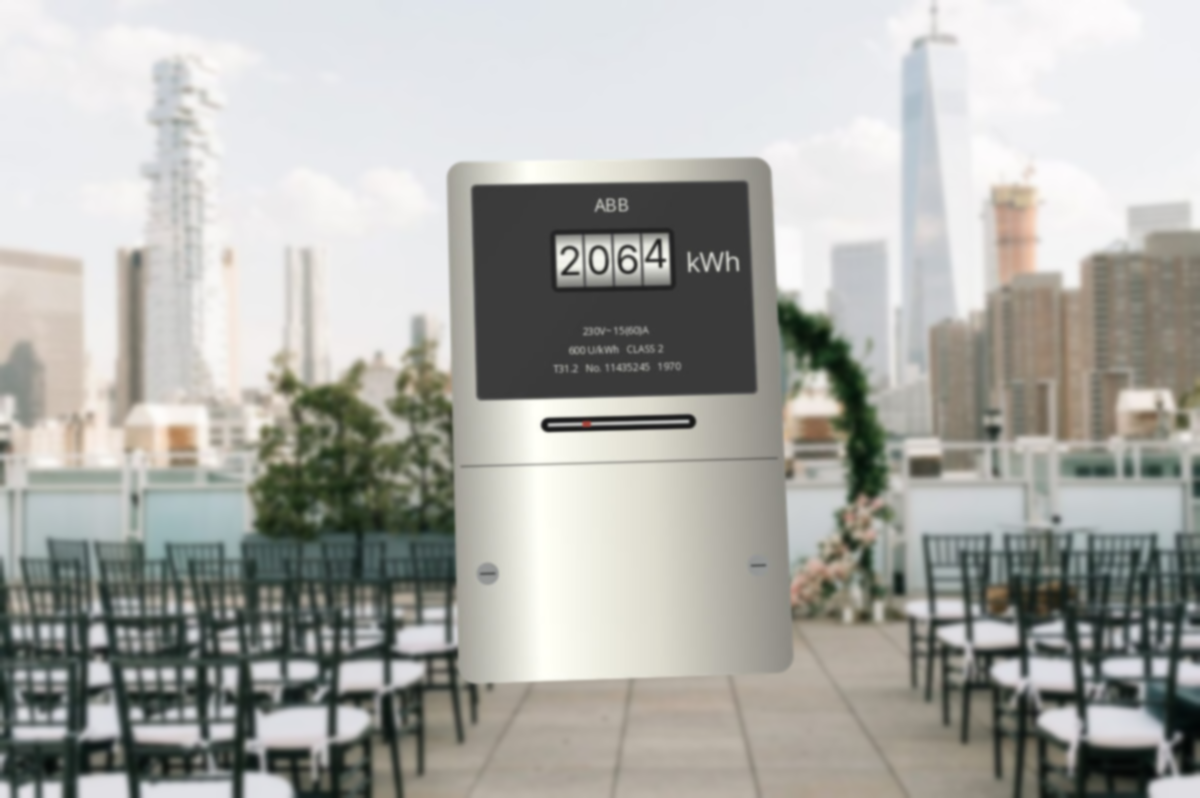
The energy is 2064 kWh
